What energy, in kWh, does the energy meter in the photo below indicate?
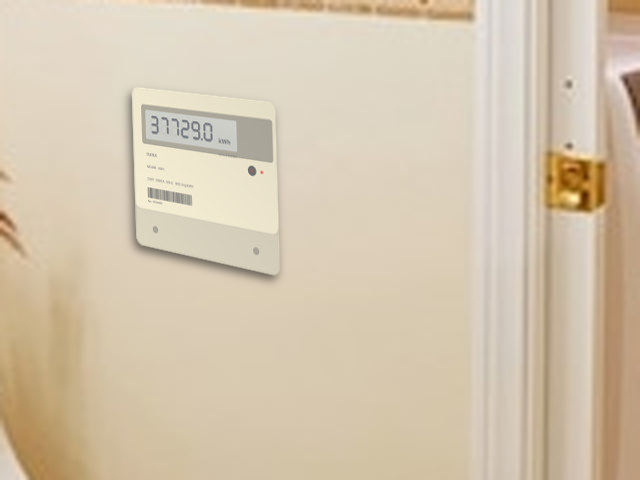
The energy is 37729.0 kWh
